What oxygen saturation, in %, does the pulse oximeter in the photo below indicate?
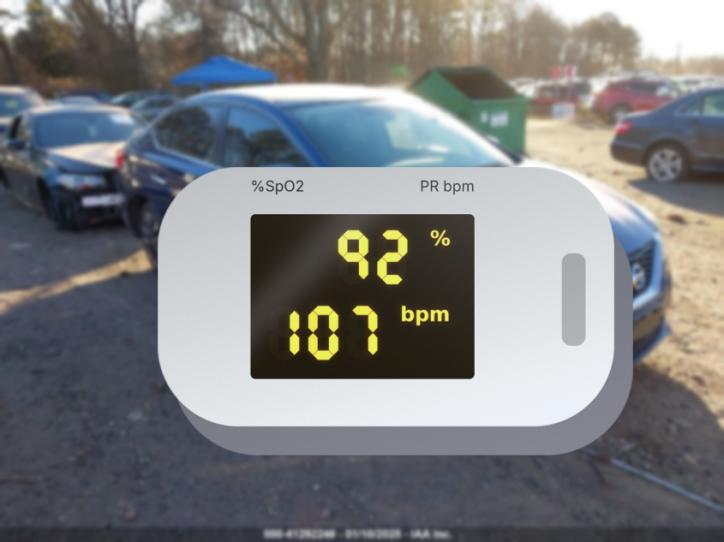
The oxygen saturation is 92 %
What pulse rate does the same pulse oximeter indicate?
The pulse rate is 107 bpm
